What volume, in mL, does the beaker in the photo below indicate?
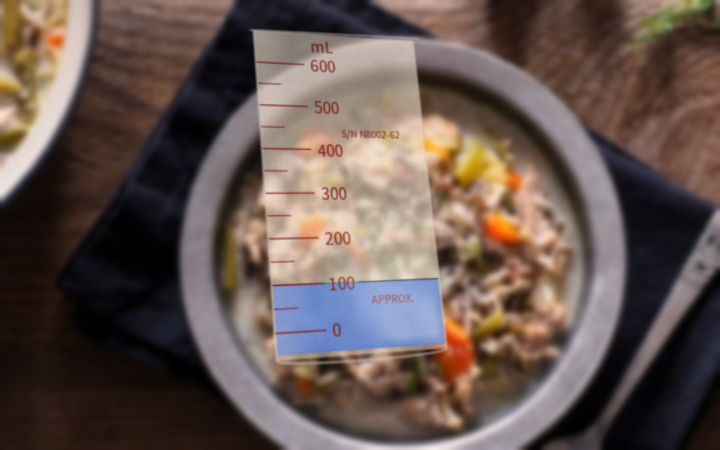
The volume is 100 mL
